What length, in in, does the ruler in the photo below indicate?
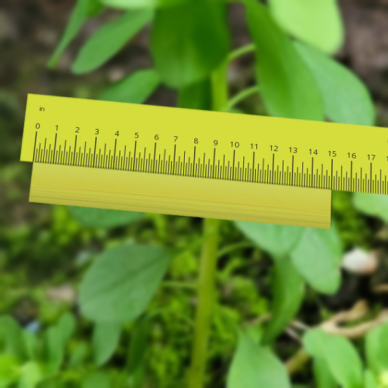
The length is 15 in
